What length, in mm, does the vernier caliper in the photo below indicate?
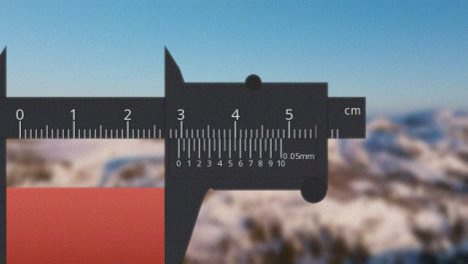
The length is 29.5 mm
